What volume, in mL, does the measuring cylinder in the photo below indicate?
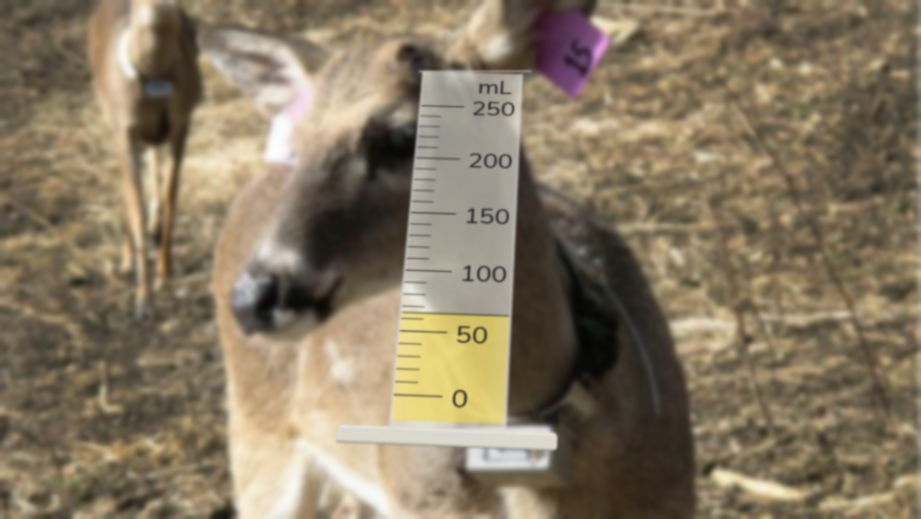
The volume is 65 mL
